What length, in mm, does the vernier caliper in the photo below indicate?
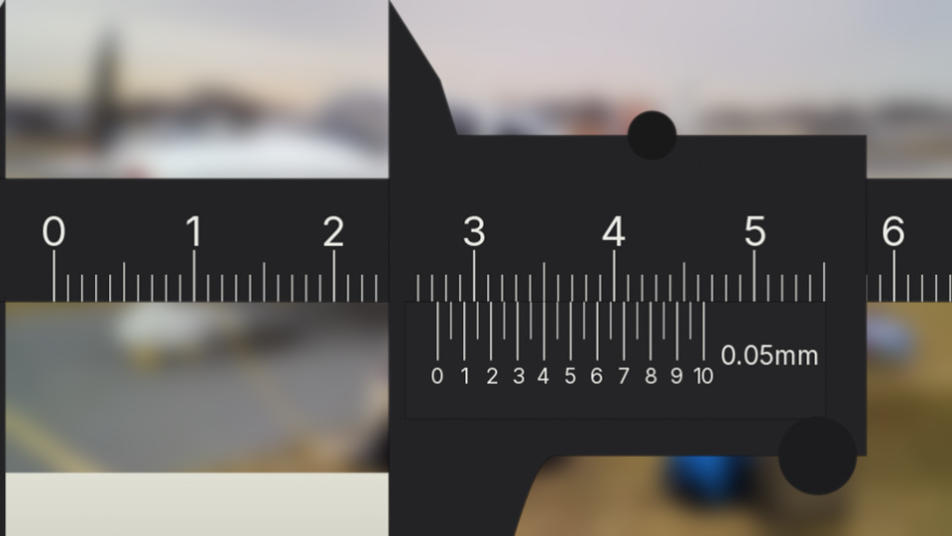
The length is 27.4 mm
